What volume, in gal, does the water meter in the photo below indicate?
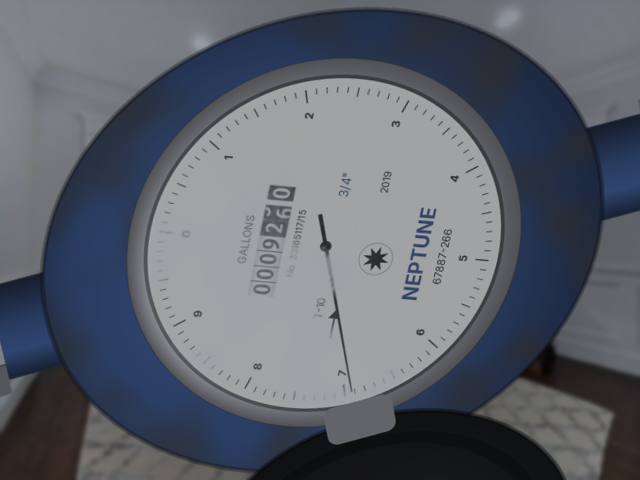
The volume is 9256.9 gal
